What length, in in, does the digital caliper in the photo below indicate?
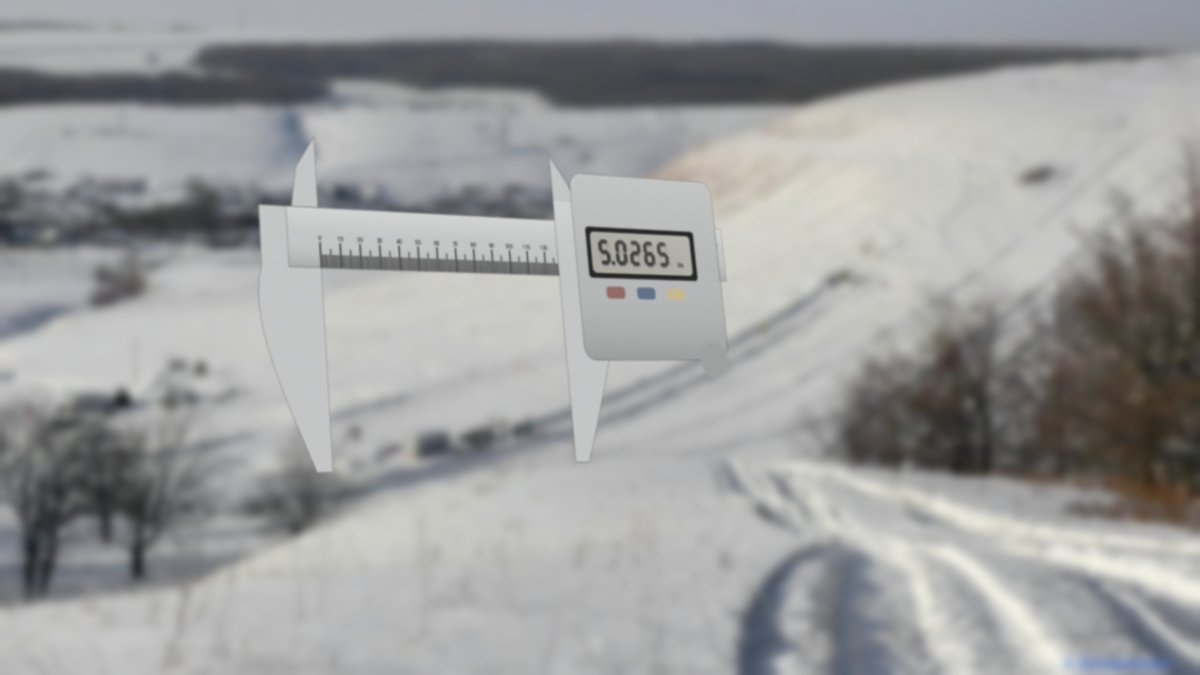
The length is 5.0265 in
